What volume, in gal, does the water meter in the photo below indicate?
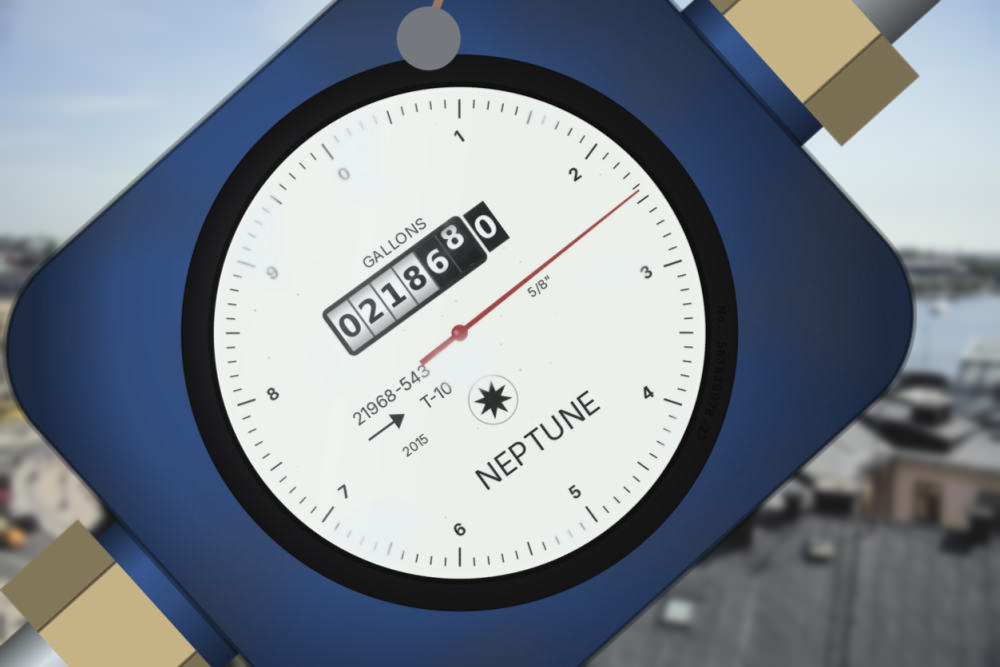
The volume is 218682.4 gal
